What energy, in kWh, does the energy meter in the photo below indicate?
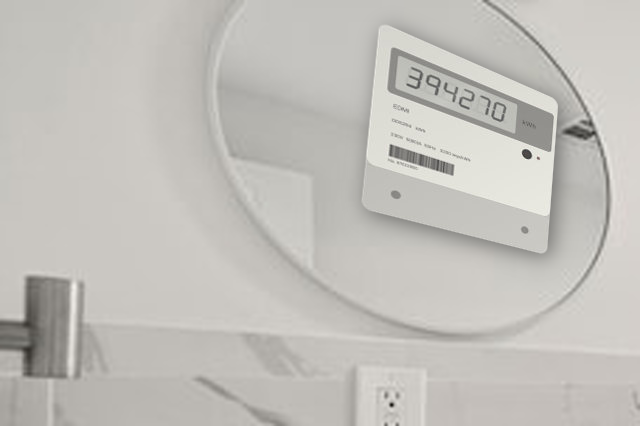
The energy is 394270 kWh
